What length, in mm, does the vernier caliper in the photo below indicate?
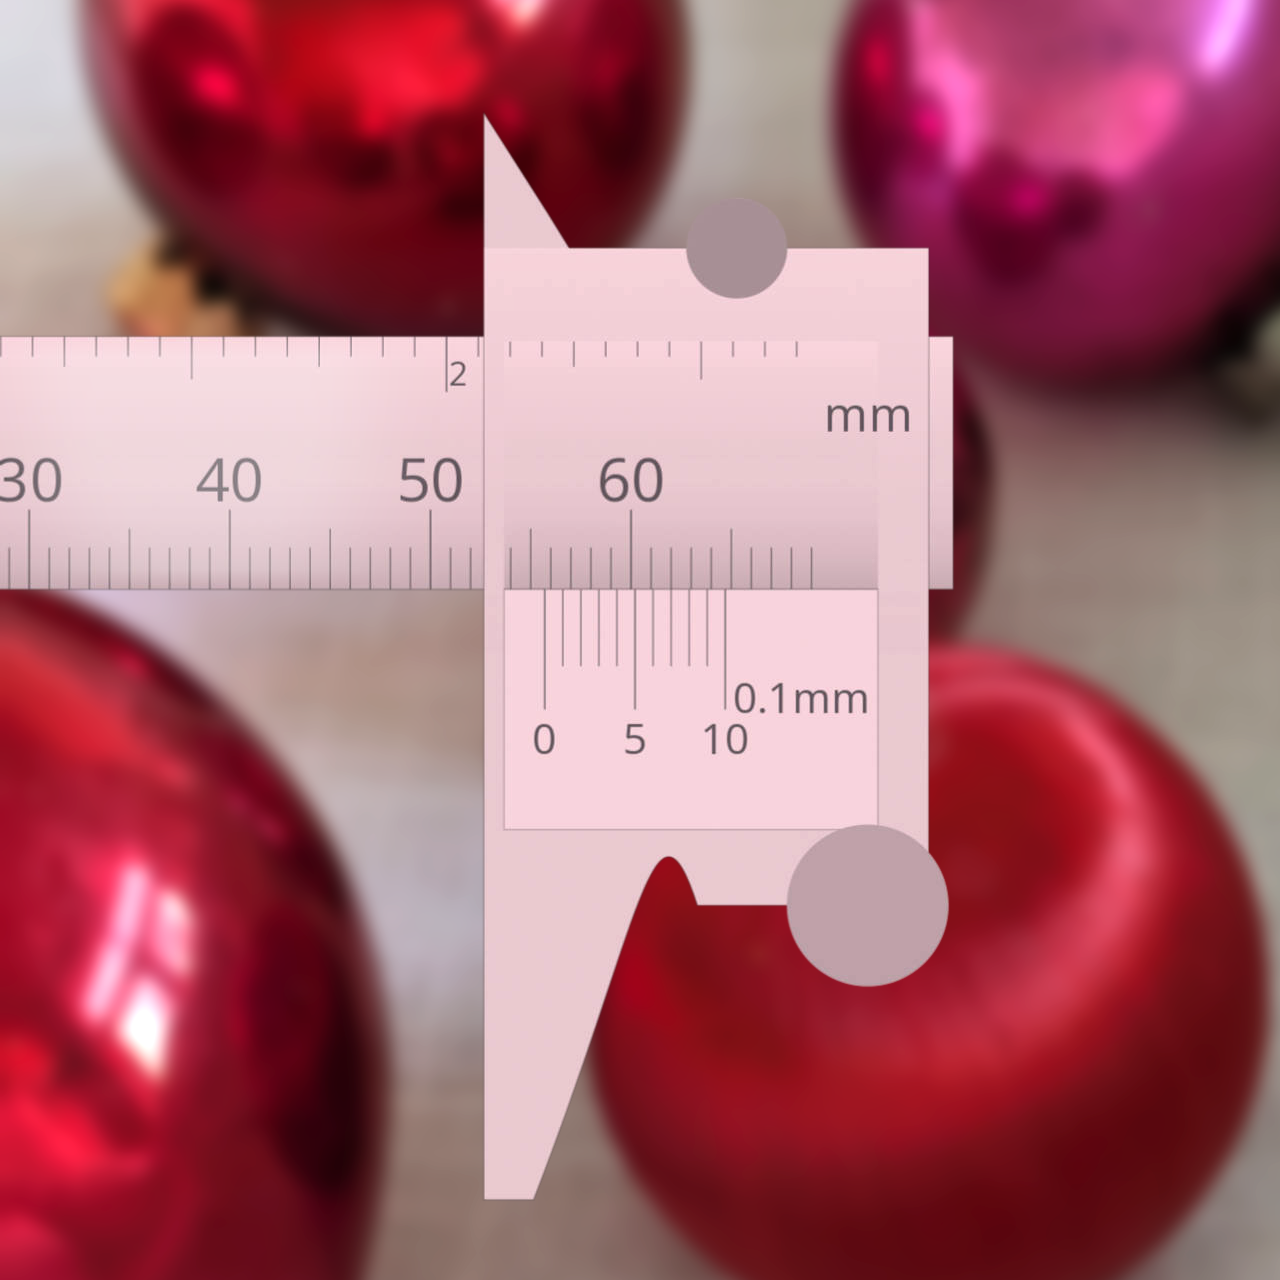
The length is 55.7 mm
